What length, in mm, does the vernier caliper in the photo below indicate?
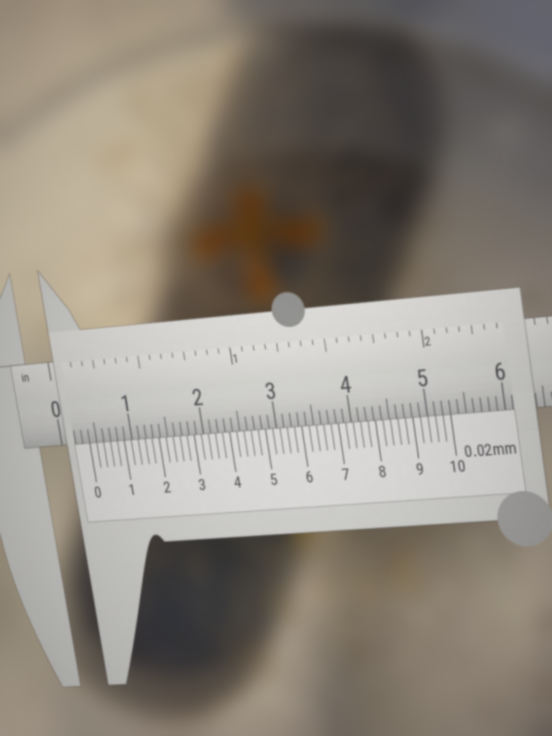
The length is 4.0 mm
